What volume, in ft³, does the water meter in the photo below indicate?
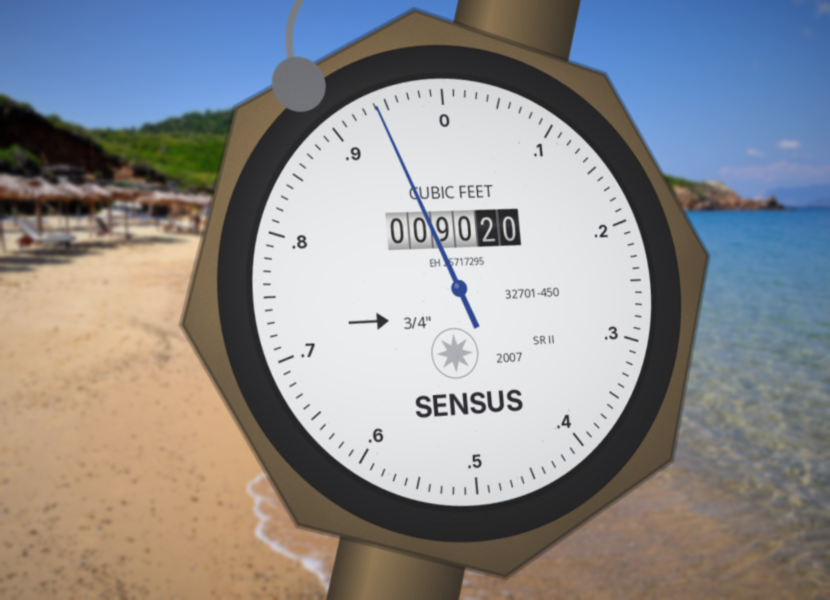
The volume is 9019.94 ft³
